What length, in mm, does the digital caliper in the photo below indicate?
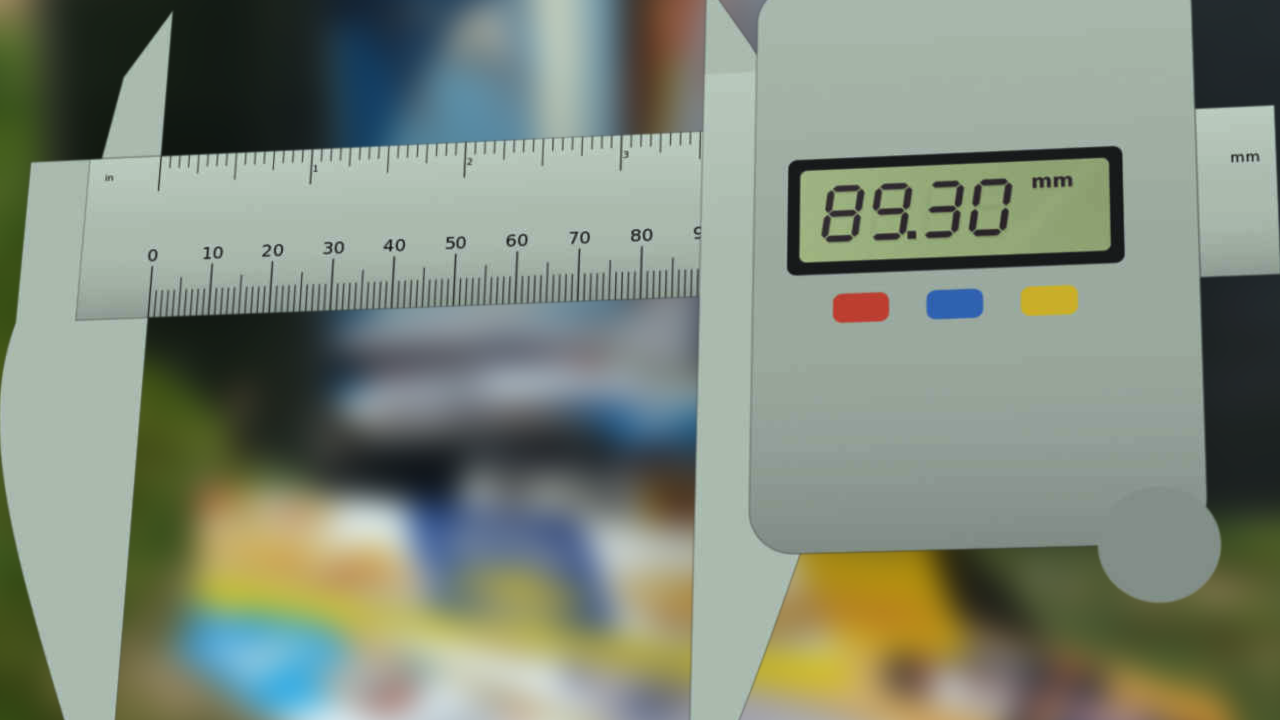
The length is 89.30 mm
